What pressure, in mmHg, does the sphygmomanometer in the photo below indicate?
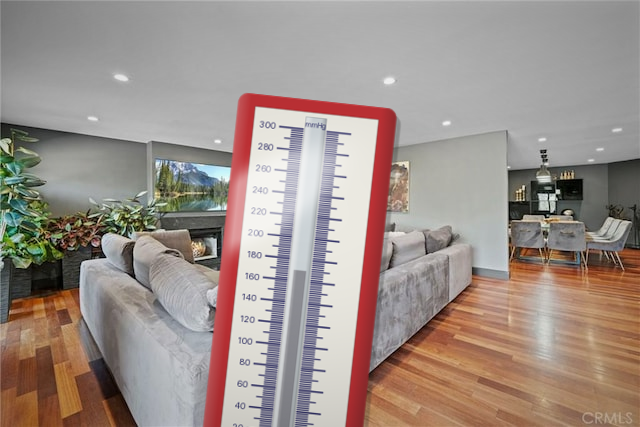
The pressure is 170 mmHg
